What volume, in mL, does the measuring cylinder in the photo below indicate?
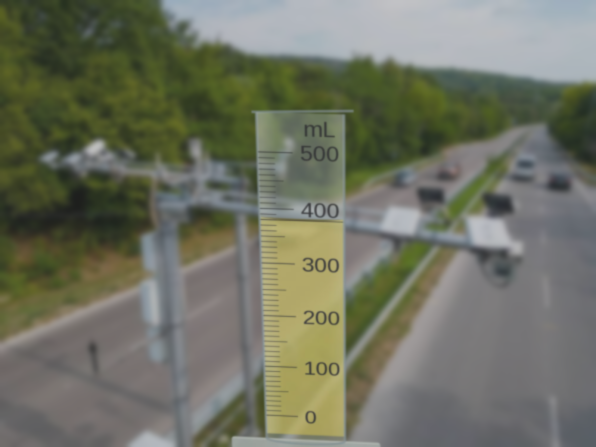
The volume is 380 mL
